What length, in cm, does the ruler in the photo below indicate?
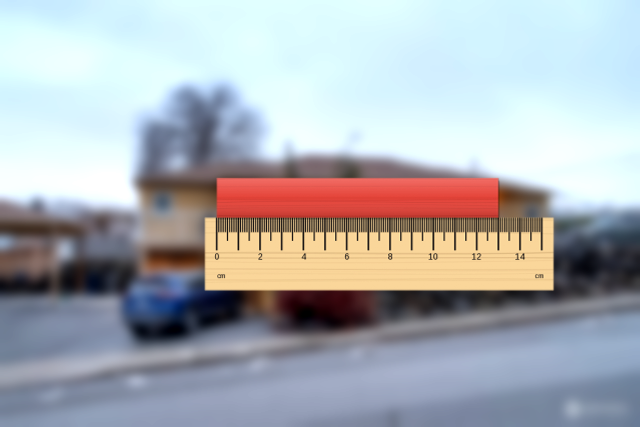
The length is 13 cm
